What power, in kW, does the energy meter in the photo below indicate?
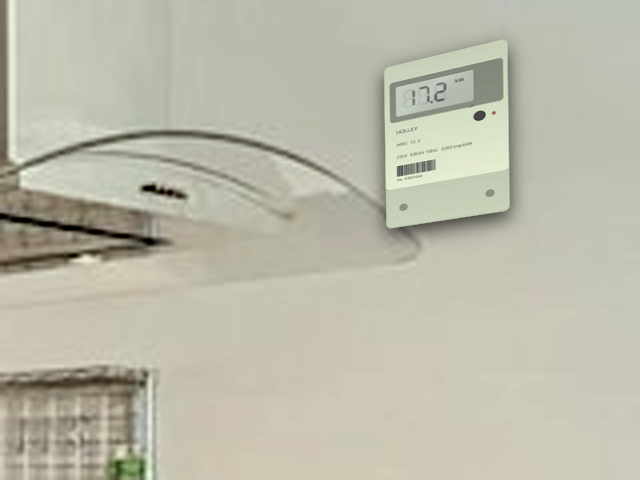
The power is 17.2 kW
